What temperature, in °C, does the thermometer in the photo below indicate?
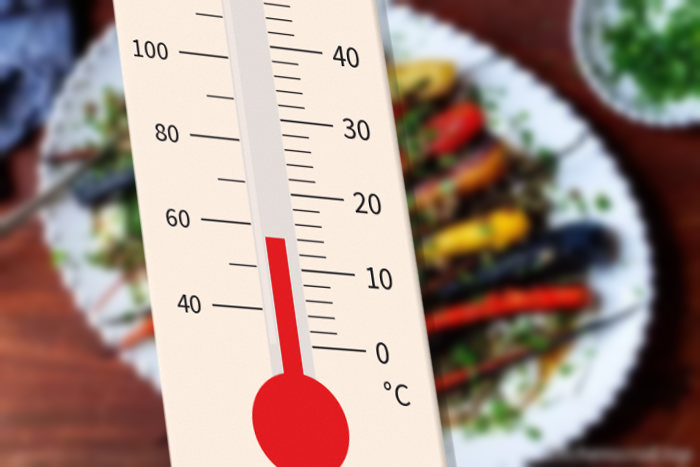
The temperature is 14 °C
